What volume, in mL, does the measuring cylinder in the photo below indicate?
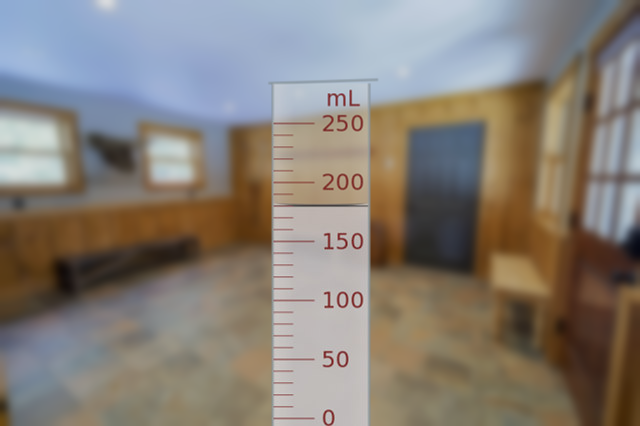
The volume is 180 mL
